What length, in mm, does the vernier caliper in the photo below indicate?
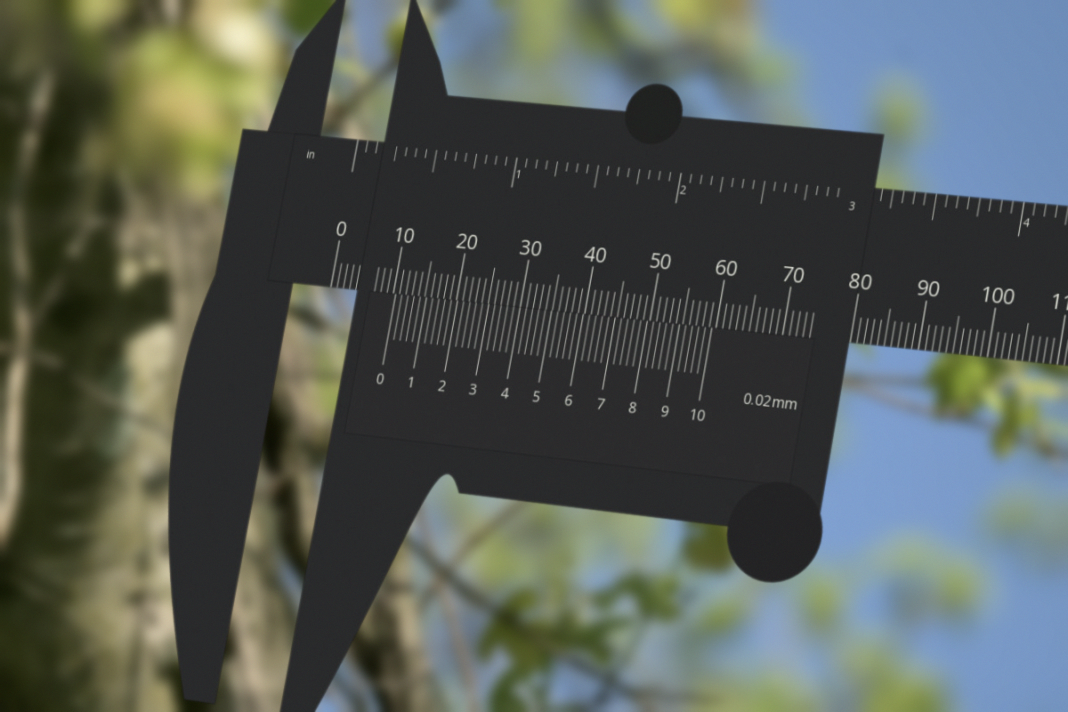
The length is 10.4 mm
